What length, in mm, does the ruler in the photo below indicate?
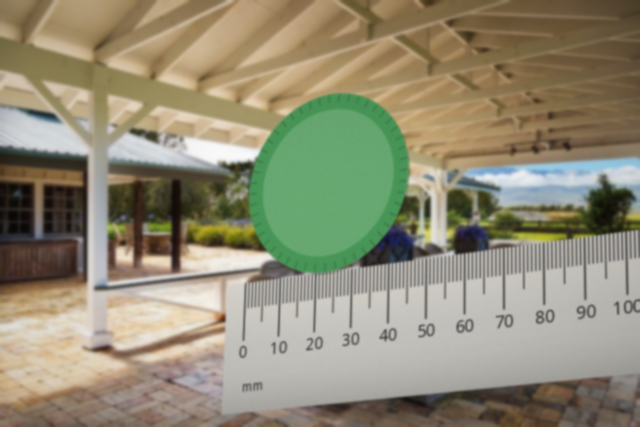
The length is 45 mm
